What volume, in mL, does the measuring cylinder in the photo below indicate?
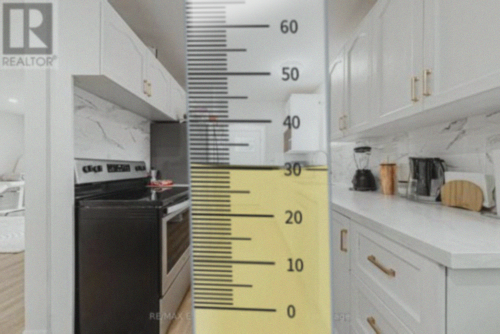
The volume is 30 mL
